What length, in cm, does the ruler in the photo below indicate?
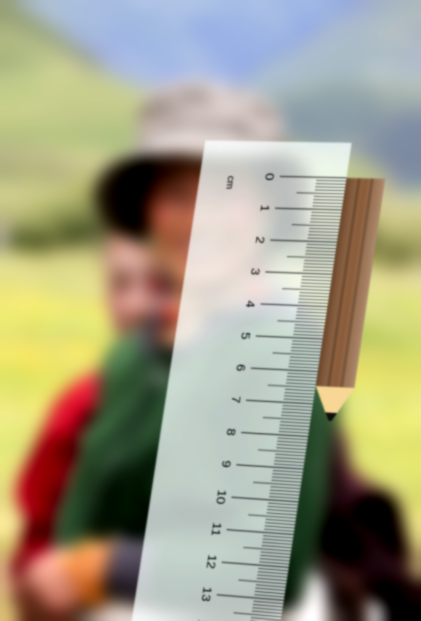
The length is 7.5 cm
